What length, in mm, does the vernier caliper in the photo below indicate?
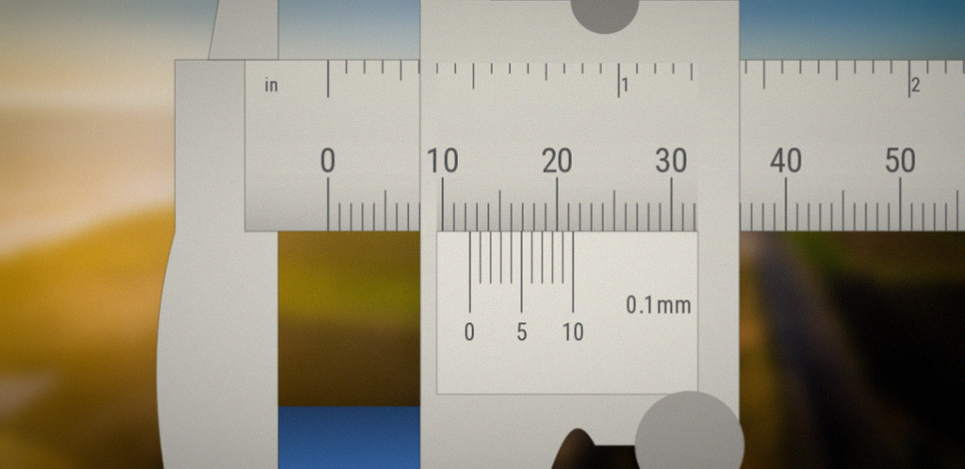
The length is 12.4 mm
